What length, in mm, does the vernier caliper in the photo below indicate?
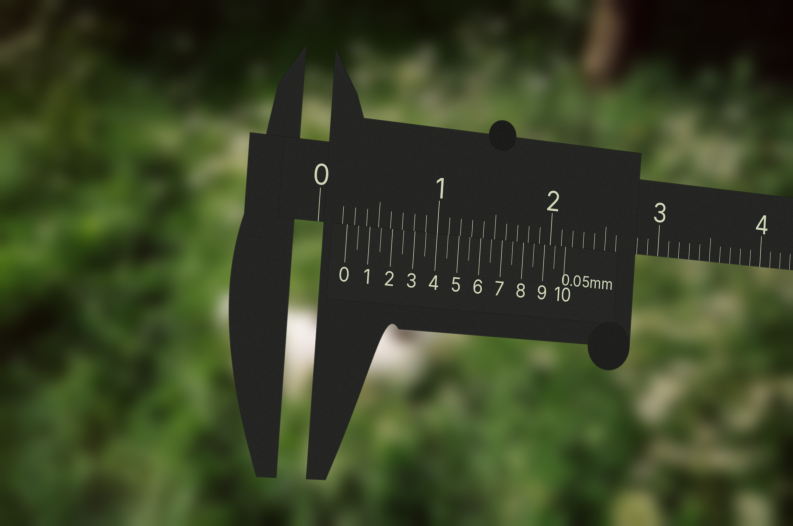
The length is 2.4 mm
